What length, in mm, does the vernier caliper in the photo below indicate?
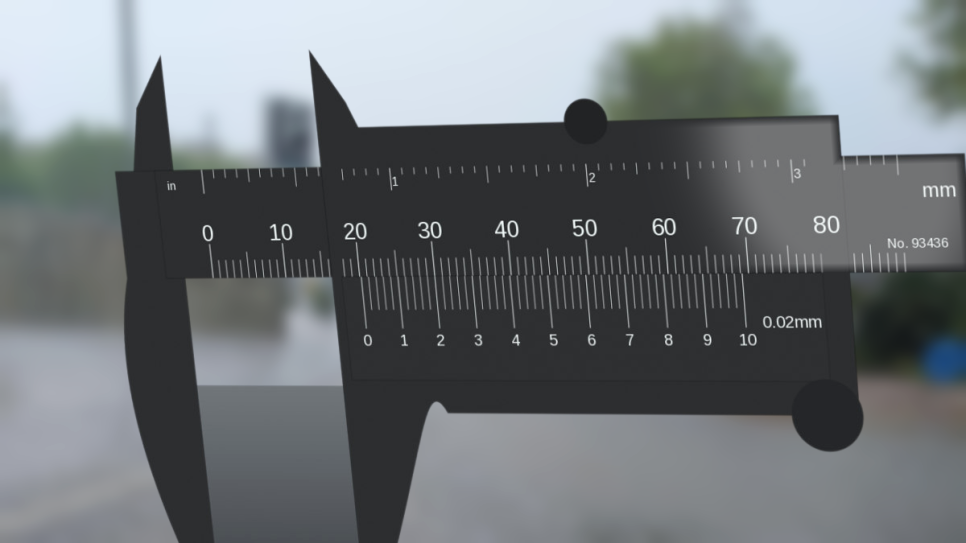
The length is 20.2 mm
